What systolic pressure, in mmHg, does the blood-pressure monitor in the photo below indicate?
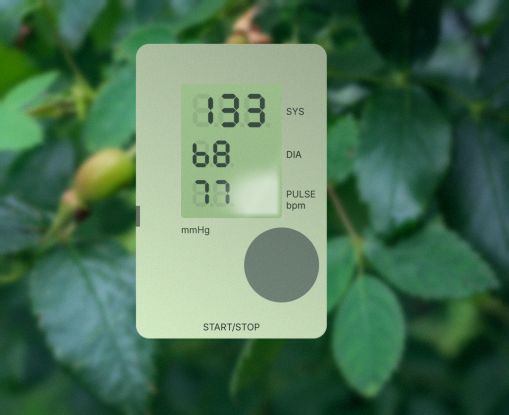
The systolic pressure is 133 mmHg
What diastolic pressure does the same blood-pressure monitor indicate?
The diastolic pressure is 68 mmHg
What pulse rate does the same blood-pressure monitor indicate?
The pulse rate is 77 bpm
